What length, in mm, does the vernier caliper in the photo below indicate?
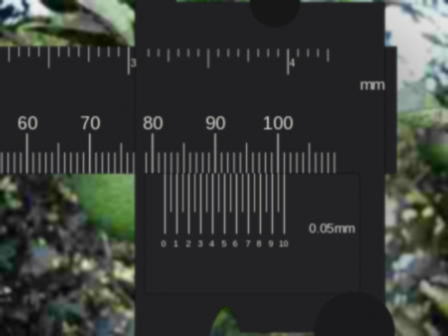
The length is 82.0 mm
